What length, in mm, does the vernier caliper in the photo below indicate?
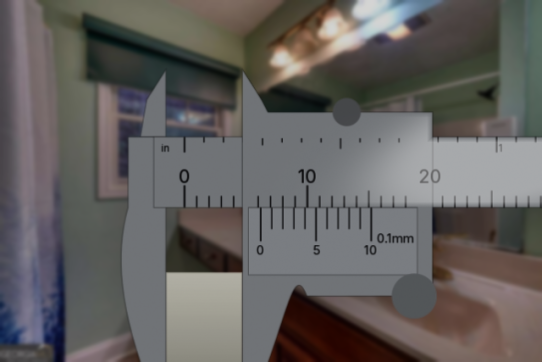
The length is 6.2 mm
